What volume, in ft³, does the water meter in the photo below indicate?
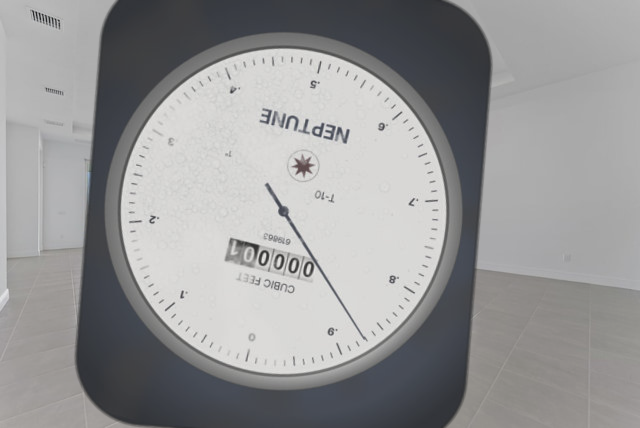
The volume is 0.87 ft³
